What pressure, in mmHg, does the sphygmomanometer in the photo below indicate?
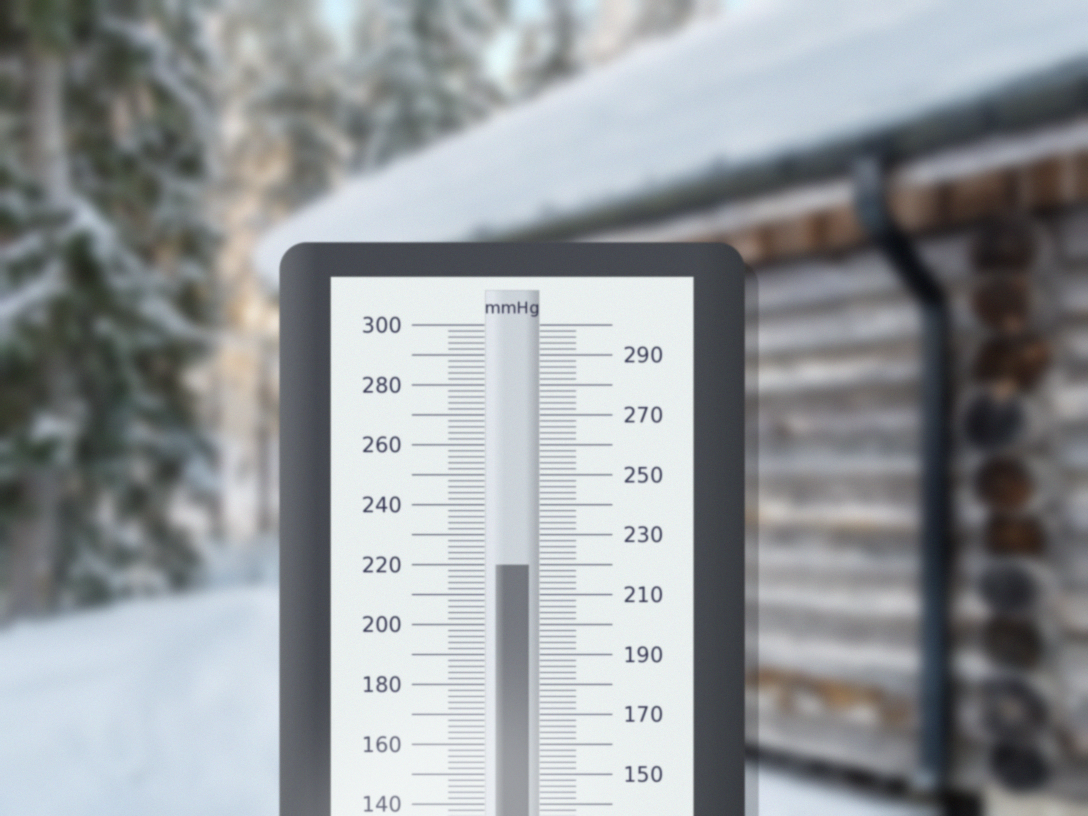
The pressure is 220 mmHg
